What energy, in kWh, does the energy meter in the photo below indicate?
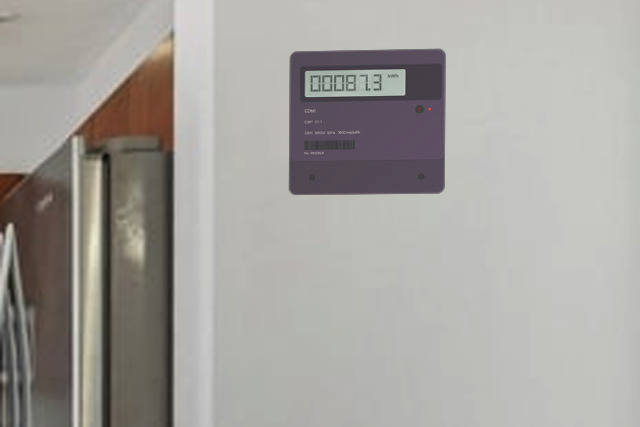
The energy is 87.3 kWh
